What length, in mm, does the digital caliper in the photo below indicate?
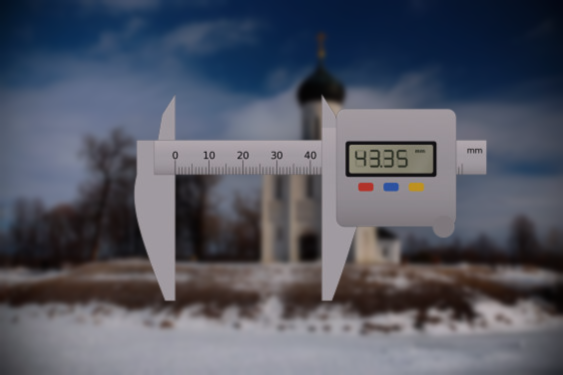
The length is 43.35 mm
